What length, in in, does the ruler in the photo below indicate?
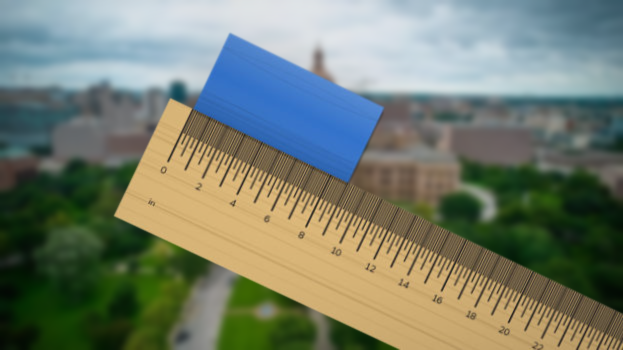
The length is 9 in
